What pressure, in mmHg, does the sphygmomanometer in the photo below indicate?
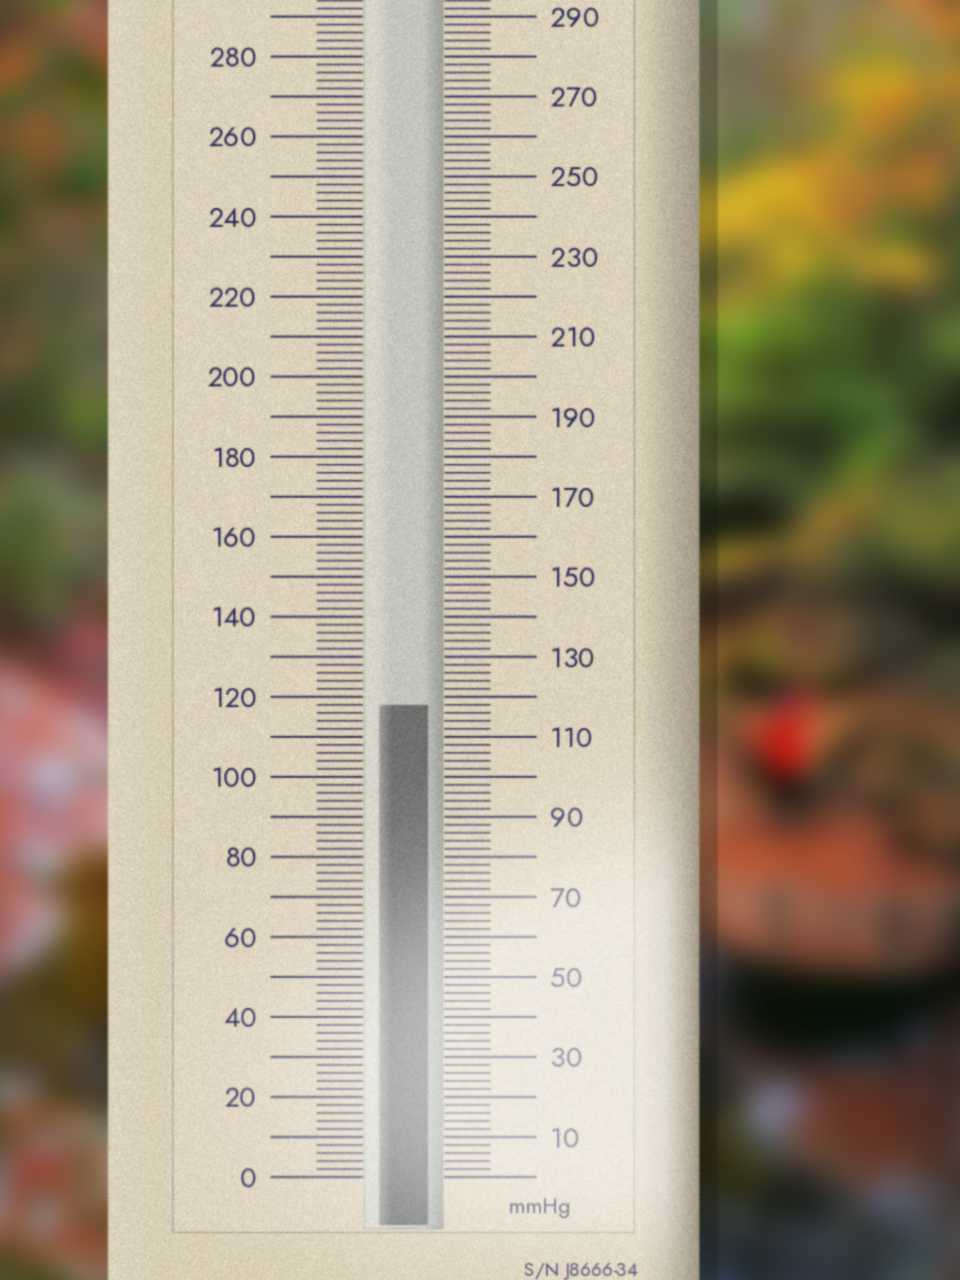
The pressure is 118 mmHg
